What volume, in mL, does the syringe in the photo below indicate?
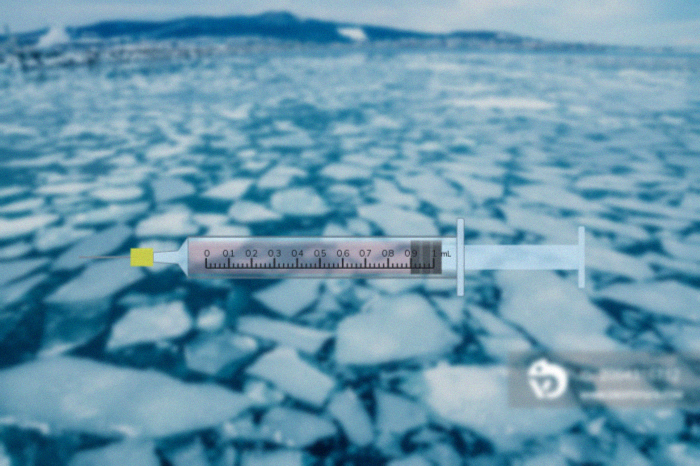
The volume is 0.9 mL
